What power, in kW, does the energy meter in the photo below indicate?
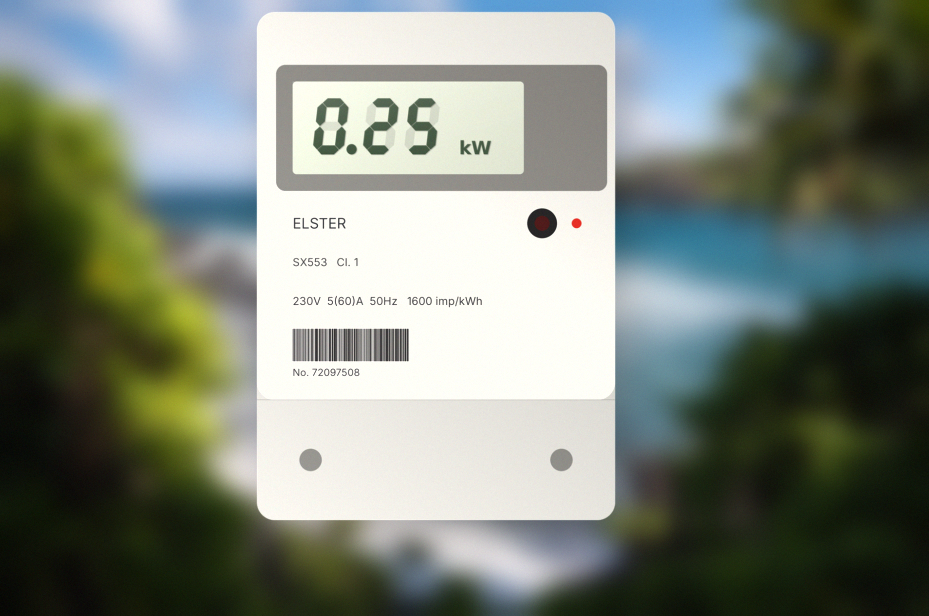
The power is 0.25 kW
